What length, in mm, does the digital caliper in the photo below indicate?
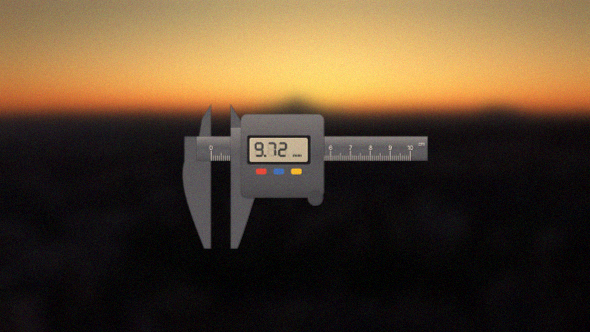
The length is 9.72 mm
